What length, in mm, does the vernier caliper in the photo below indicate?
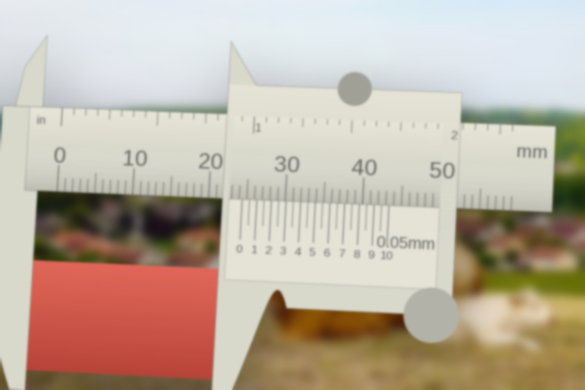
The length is 24.4 mm
